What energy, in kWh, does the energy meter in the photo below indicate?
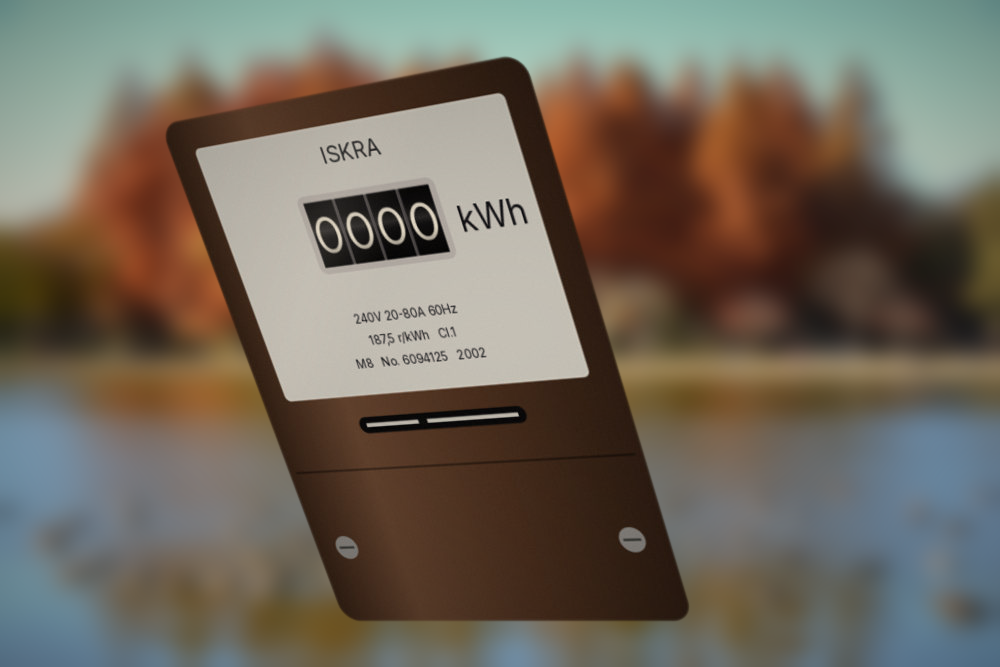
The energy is 0 kWh
